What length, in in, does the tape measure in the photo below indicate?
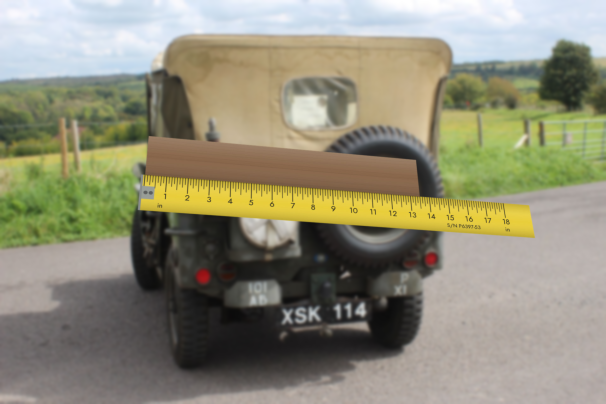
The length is 13.5 in
